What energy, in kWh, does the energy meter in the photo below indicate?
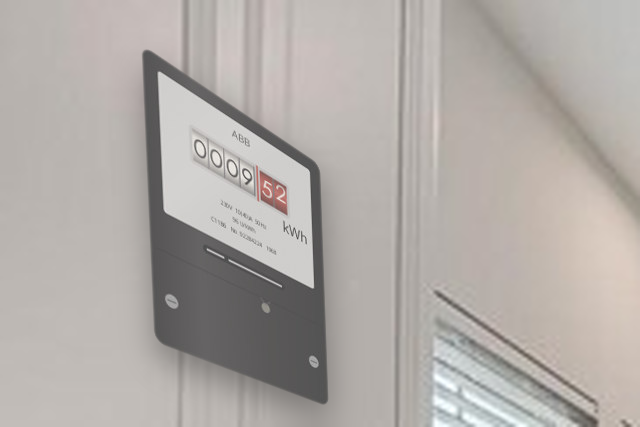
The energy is 9.52 kWh
